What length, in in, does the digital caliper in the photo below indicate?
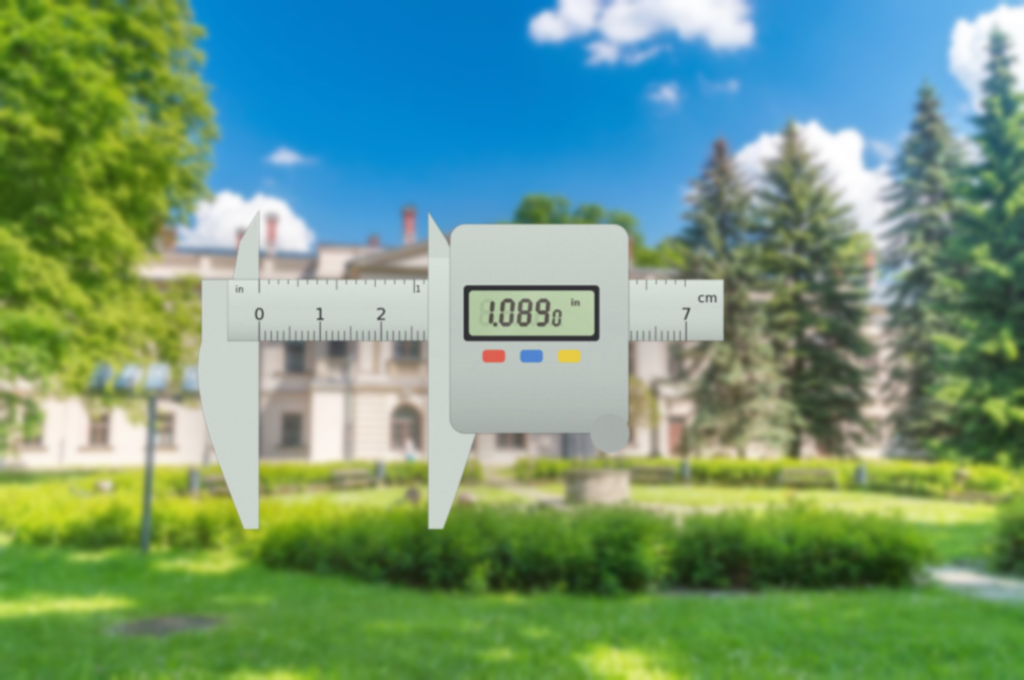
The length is 1.0890 in
